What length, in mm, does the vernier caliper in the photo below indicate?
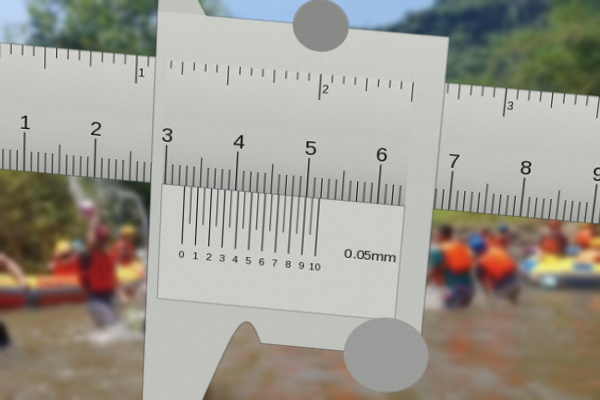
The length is 32.8 mm
